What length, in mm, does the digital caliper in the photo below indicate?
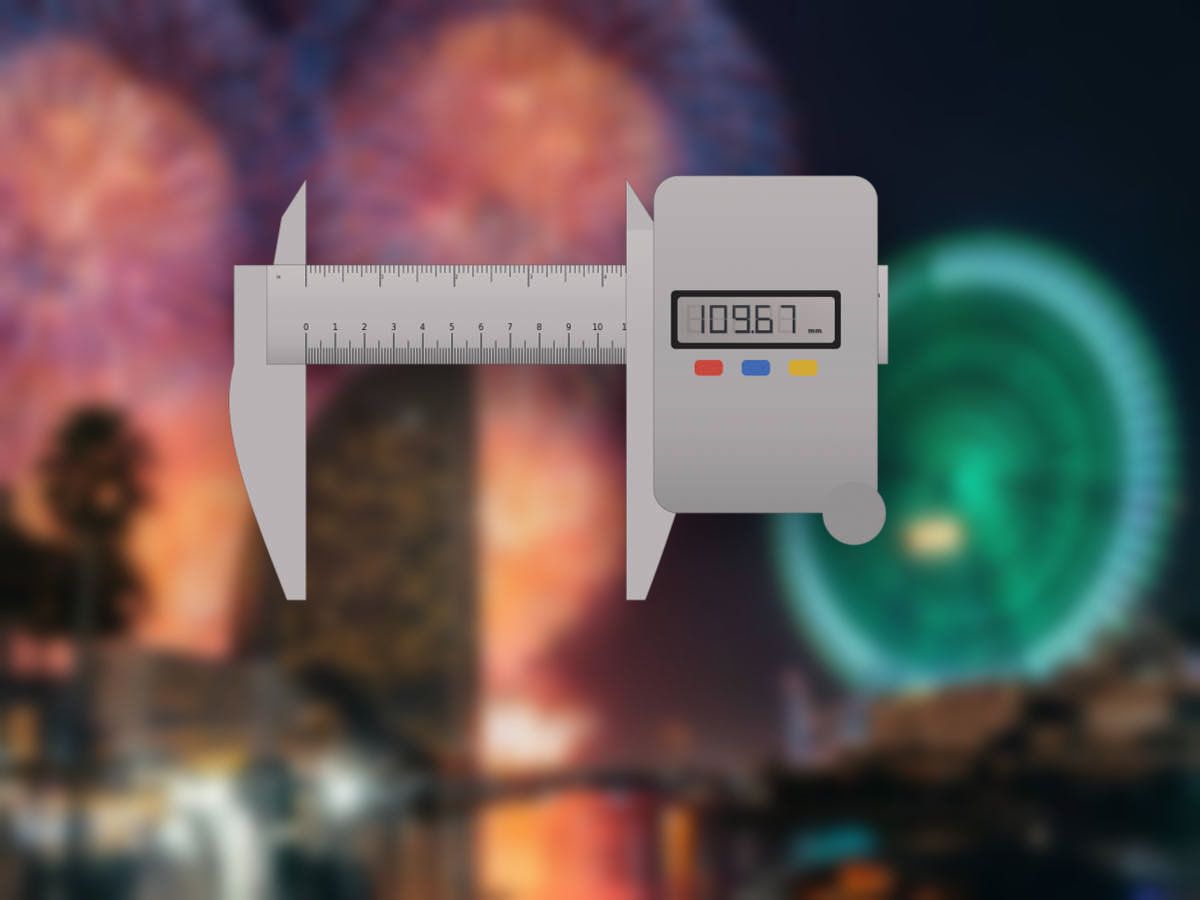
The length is 109.67 mm
